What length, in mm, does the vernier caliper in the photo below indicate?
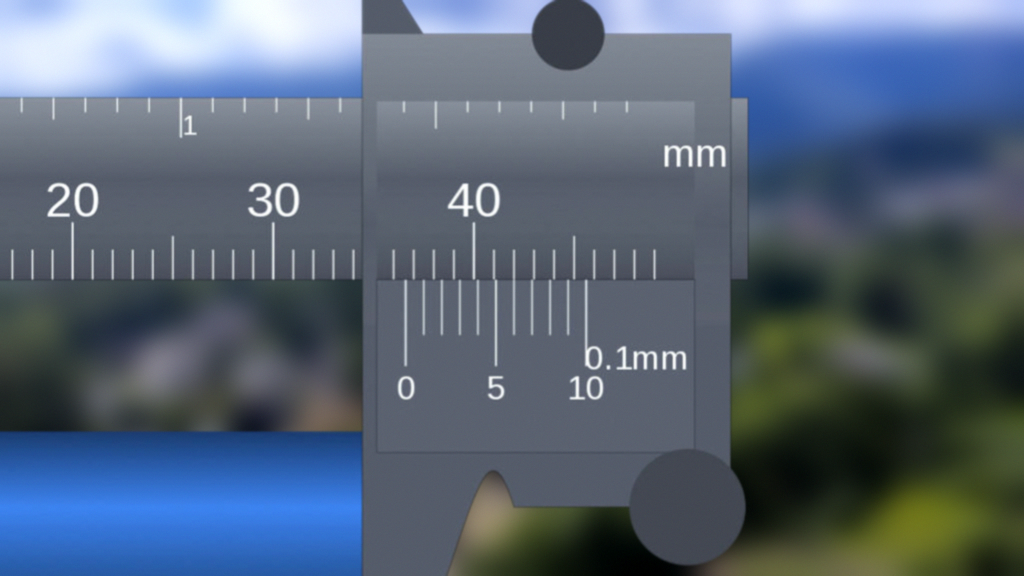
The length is 36.6 mm
